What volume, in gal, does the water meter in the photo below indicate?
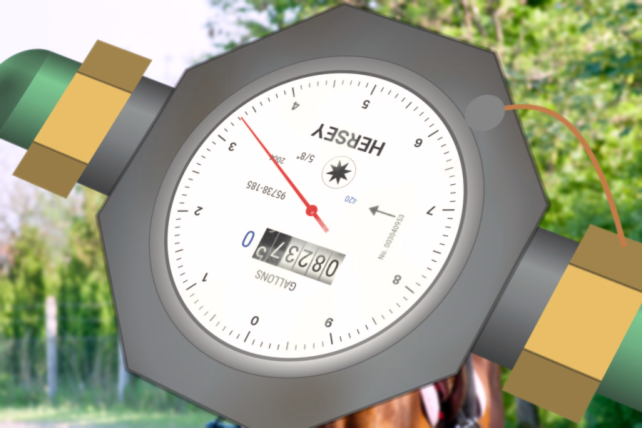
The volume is 823753.3 gal
